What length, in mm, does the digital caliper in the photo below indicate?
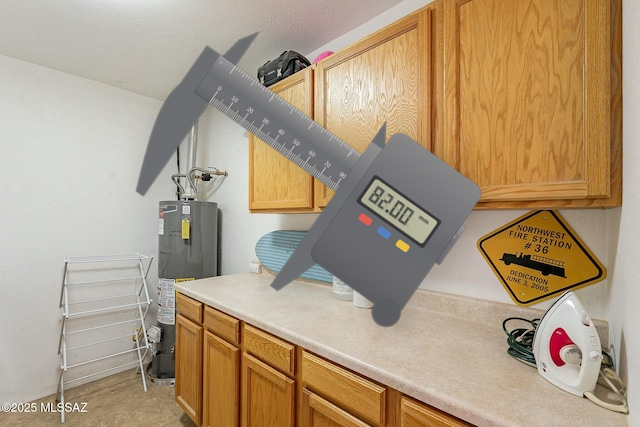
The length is 82.00 mm
